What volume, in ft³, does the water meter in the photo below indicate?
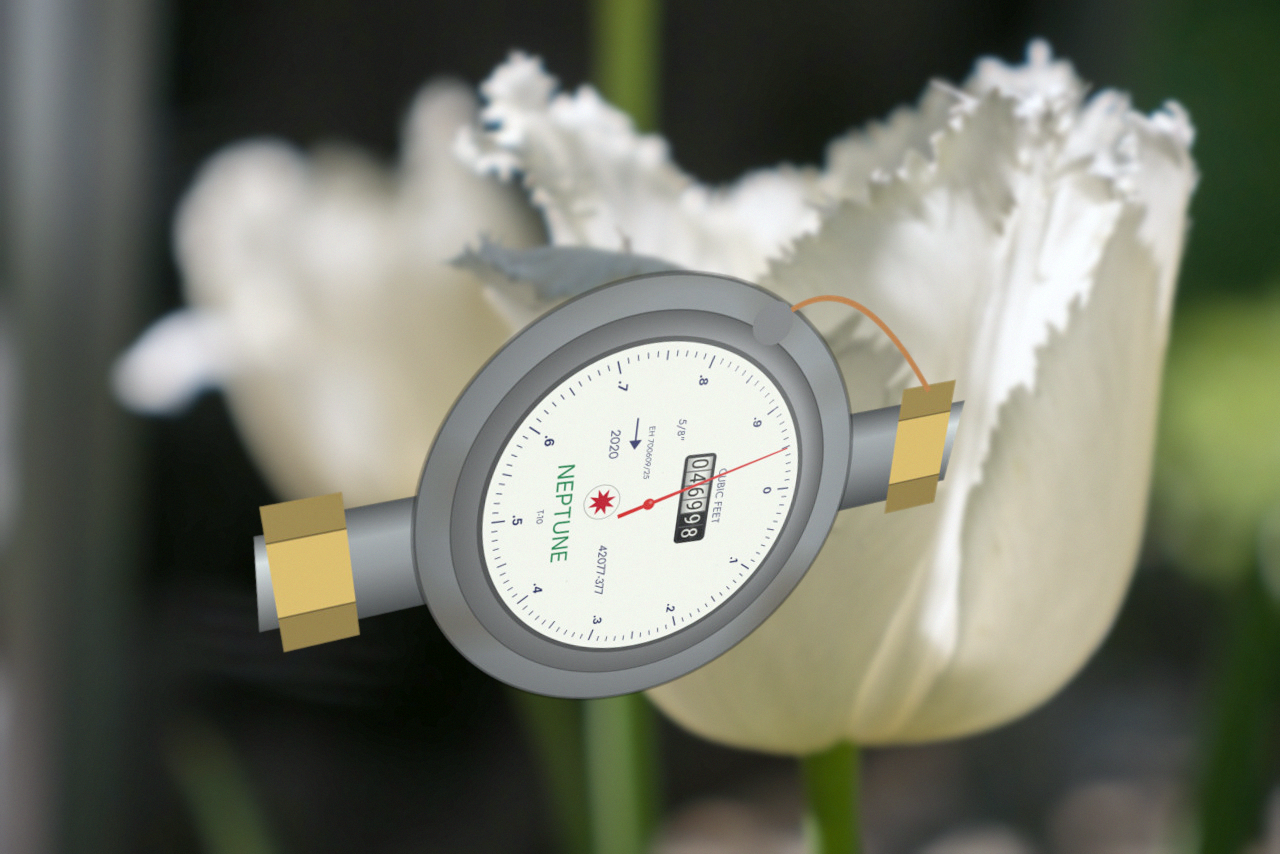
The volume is 46997.95 ft³
